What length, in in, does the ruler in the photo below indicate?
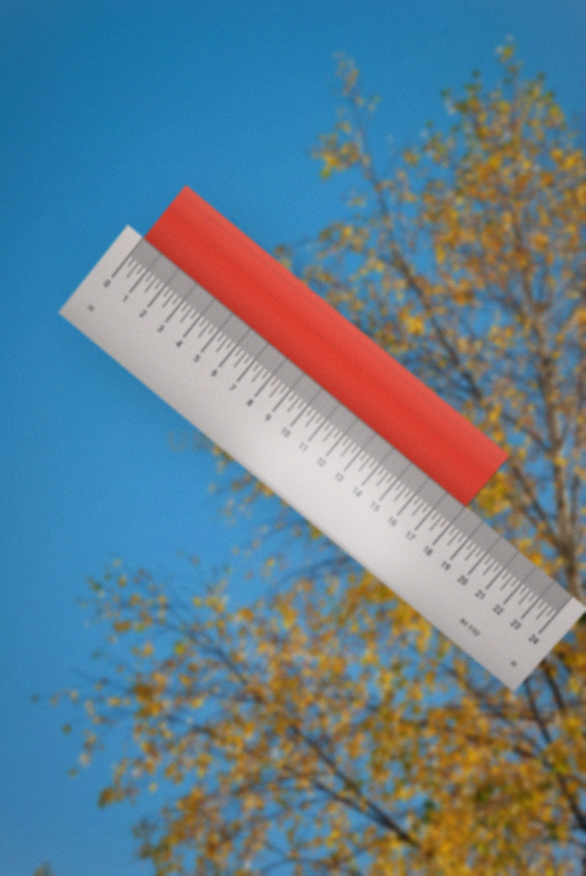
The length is 18 in
